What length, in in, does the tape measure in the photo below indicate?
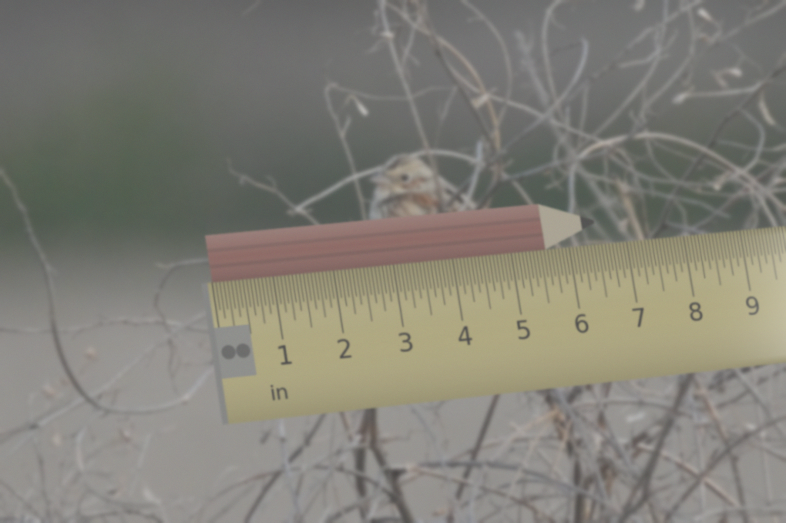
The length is 6.5 in
